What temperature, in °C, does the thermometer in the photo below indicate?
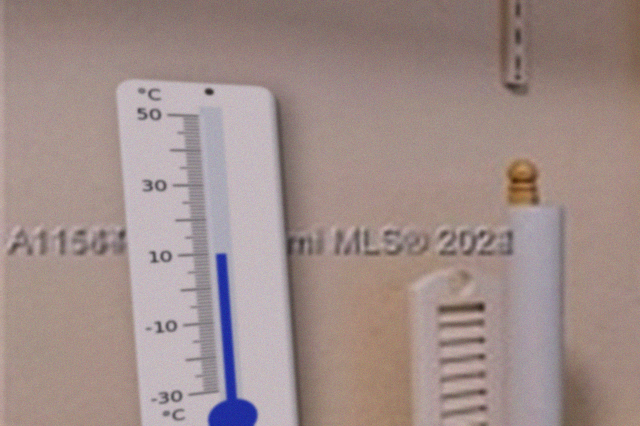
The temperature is 10 °C
